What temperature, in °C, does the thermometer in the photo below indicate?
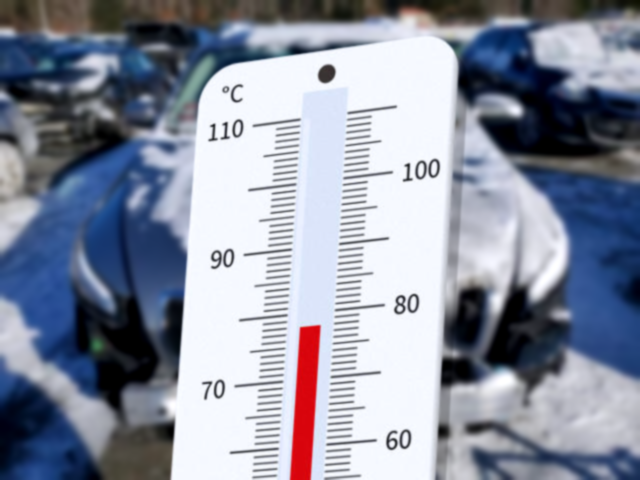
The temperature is 78 °C
